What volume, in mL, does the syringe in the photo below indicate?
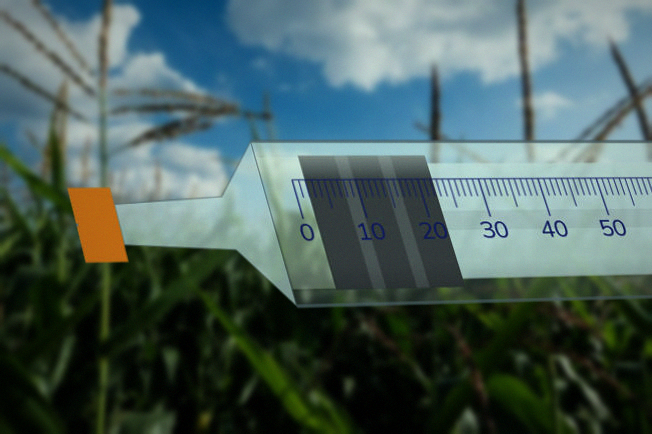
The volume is 2 mL
